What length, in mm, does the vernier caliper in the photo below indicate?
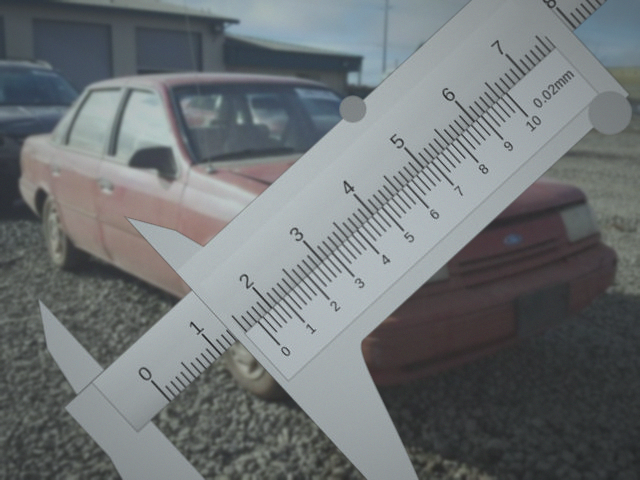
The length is 17.2 mm
